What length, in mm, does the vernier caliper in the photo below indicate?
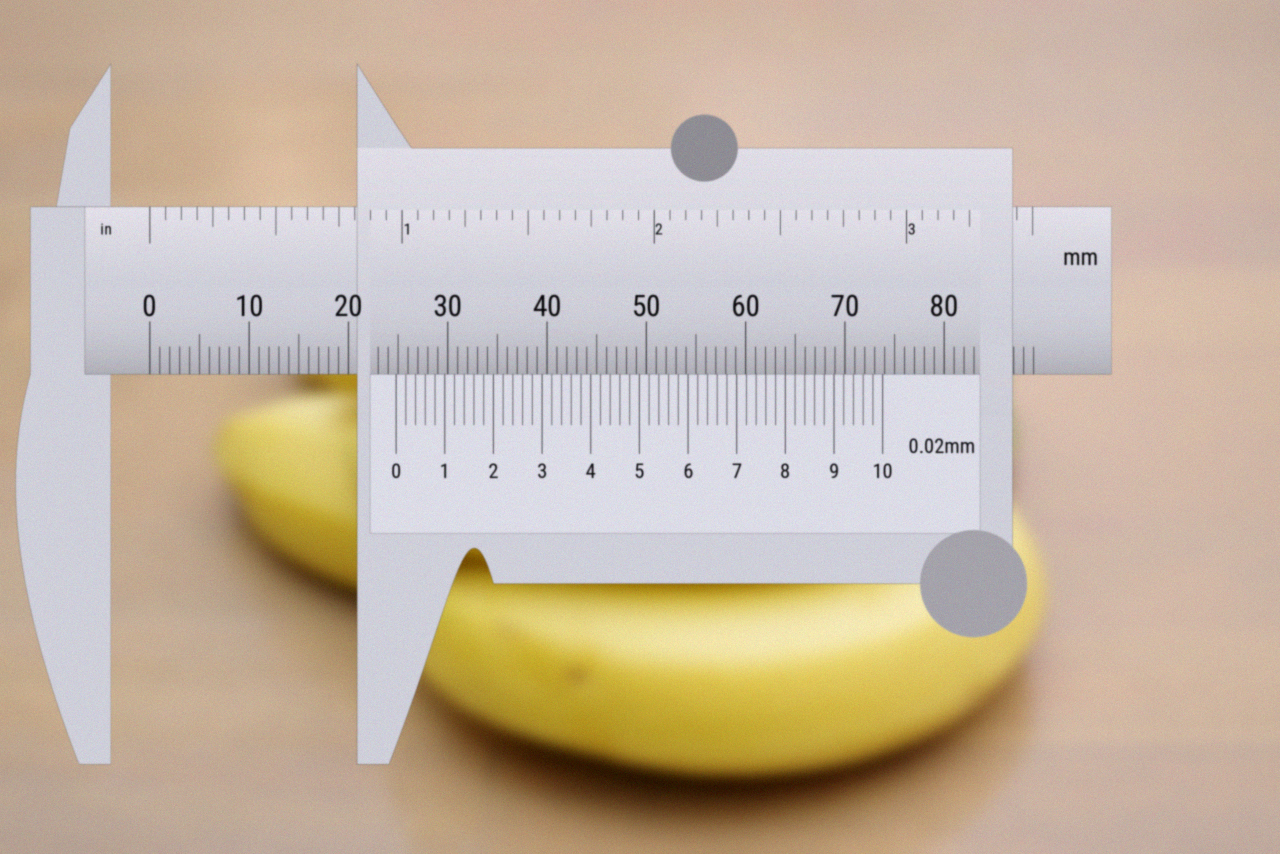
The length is 24.8 mm
